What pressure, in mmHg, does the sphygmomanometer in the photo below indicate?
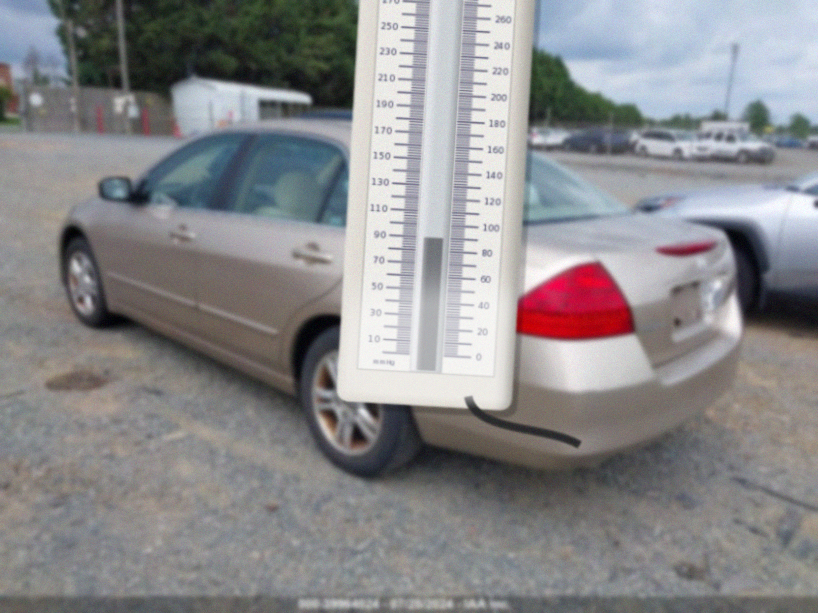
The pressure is 90 mmHg
